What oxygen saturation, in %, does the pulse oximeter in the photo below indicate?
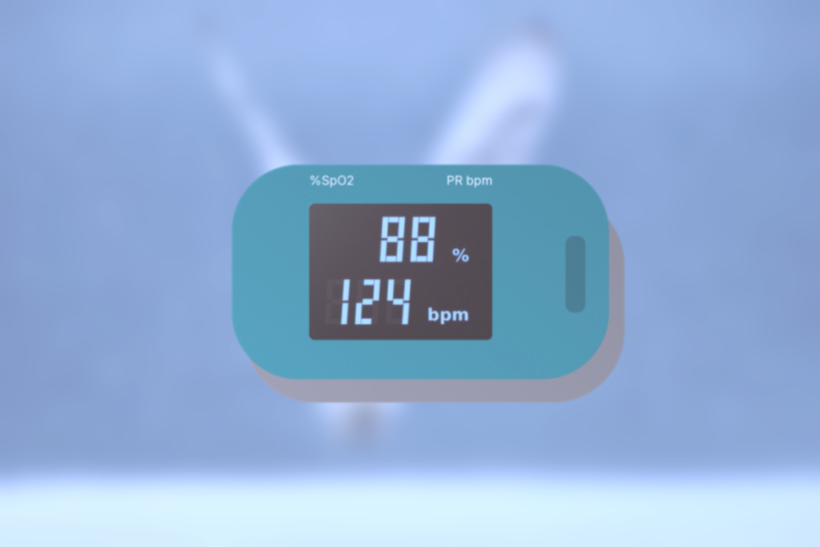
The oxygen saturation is 88 %
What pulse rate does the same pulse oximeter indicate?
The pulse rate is 124 bpm
